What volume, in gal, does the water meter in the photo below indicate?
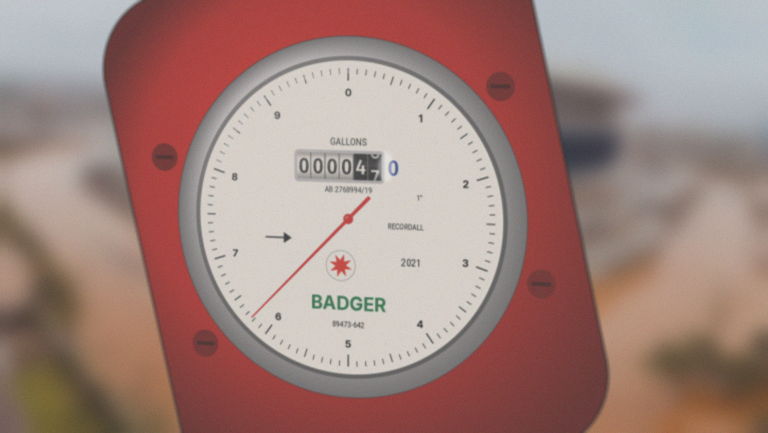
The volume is 466.2 gal
